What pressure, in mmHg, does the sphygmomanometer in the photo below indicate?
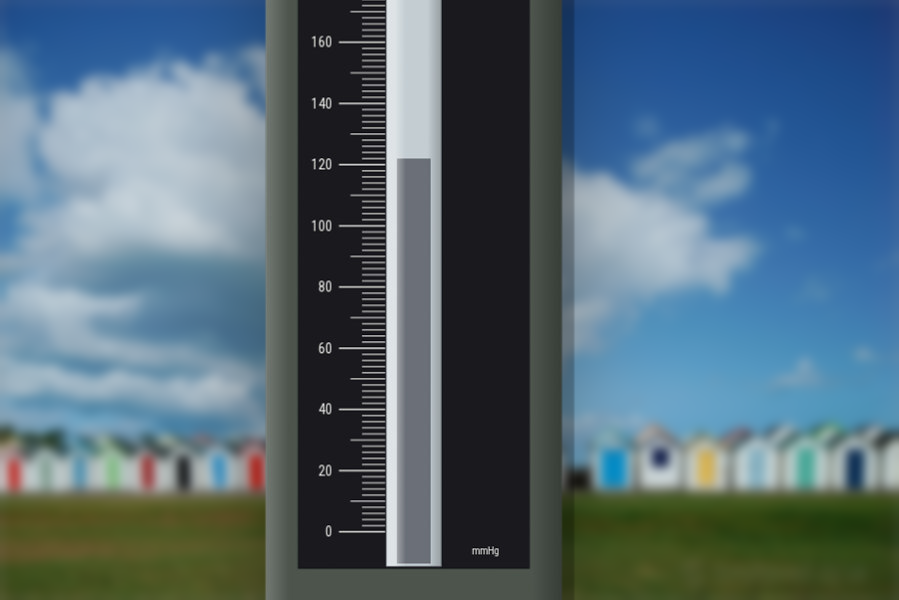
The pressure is 122 mmHg
